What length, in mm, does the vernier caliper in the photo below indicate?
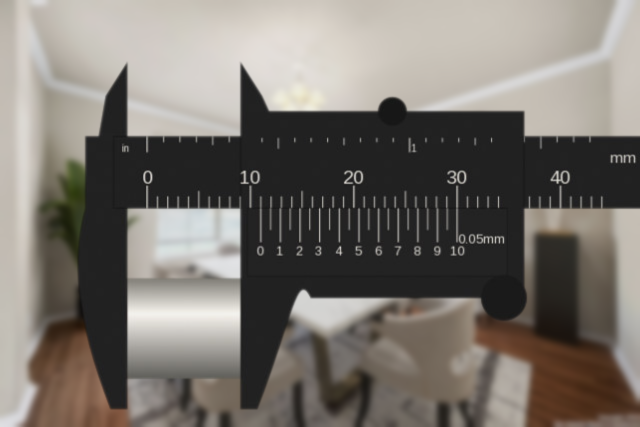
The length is 11.0 mm
